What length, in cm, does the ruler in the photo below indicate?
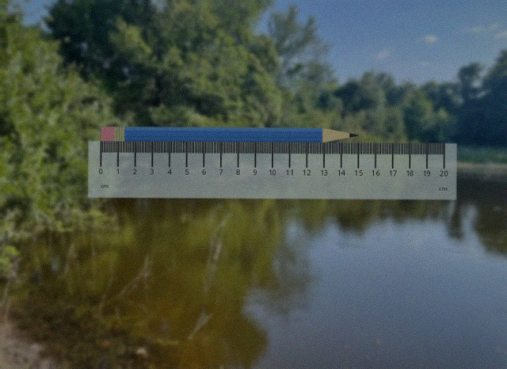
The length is 15 cm
